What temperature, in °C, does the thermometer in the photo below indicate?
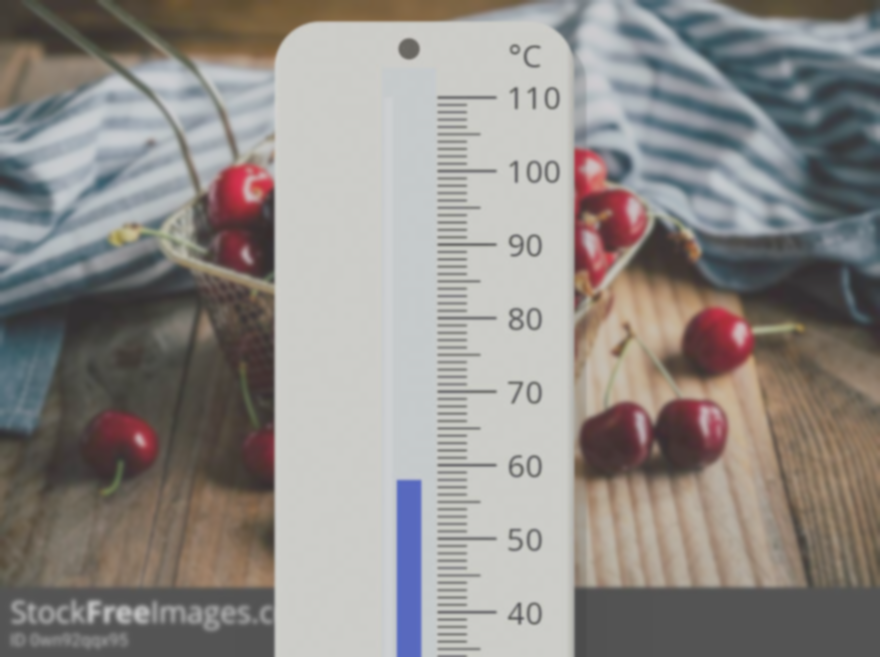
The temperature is 58 °C
